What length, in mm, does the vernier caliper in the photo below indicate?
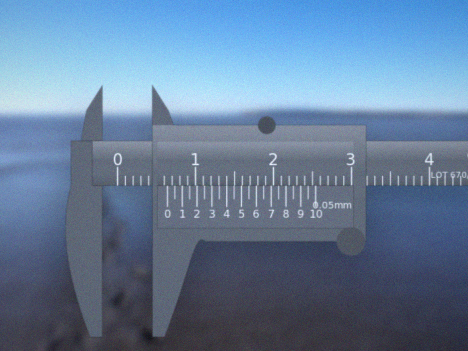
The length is 6.4 mm
